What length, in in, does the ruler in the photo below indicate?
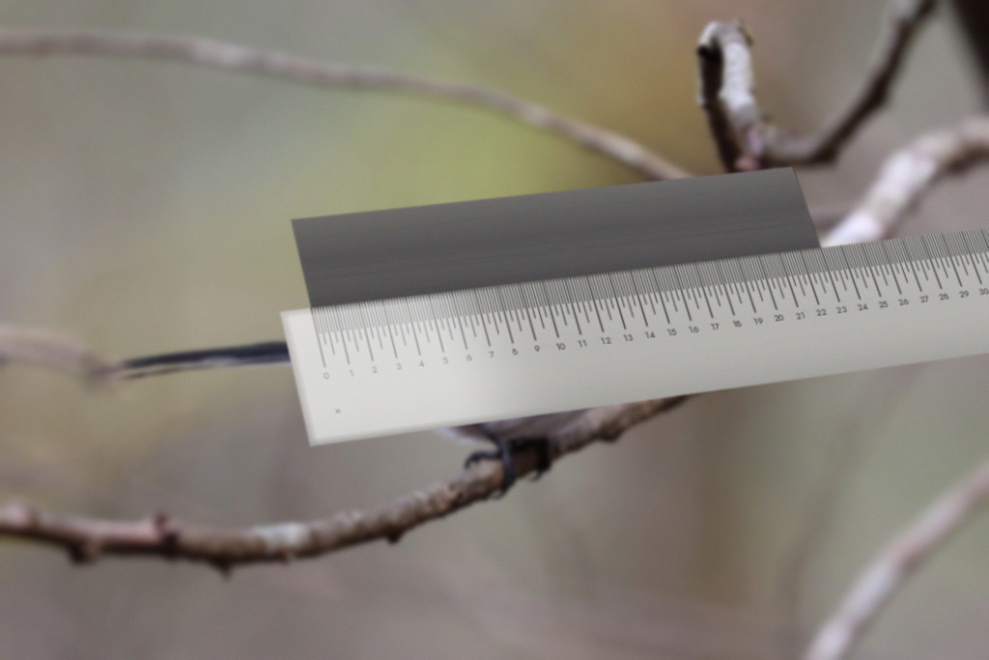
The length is 23 in
